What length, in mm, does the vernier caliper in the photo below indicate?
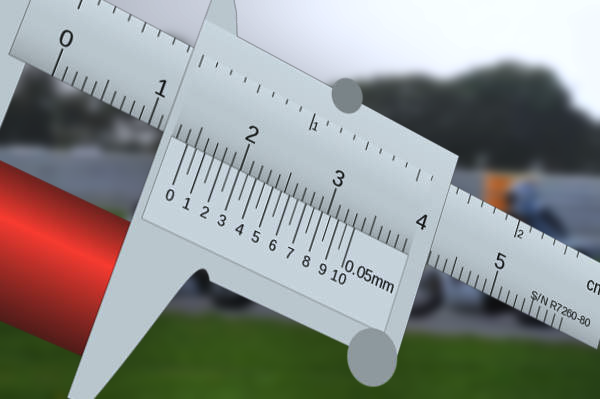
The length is 14.2 mm
